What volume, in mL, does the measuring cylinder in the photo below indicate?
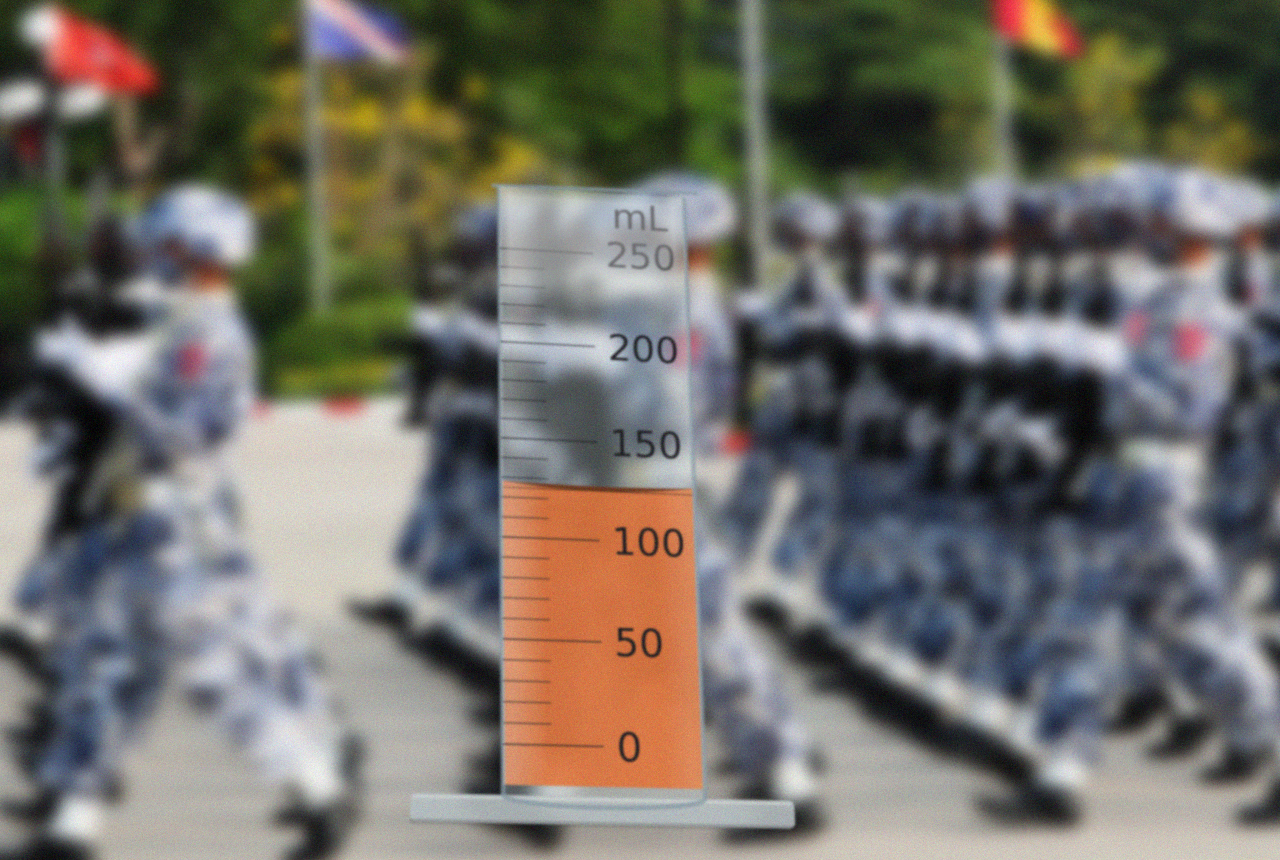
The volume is 125 mL
